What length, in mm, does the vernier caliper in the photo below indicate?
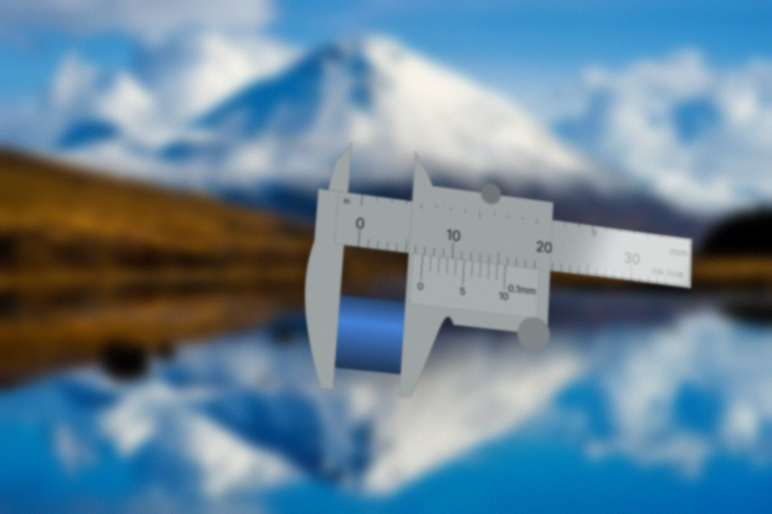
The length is 6.8 mm
